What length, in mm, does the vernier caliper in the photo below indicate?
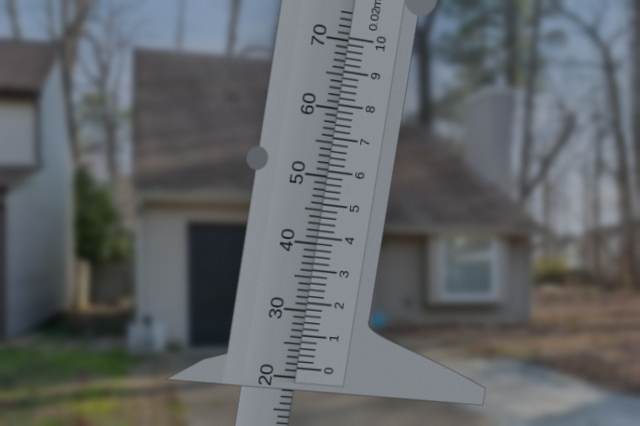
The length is 21.4 mm
